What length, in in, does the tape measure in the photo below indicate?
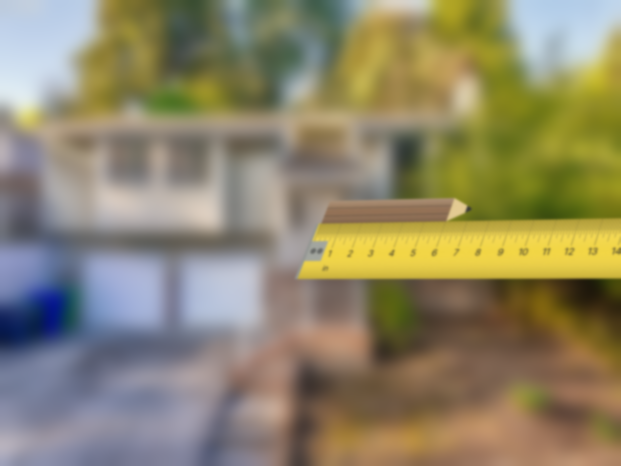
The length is 7 in
